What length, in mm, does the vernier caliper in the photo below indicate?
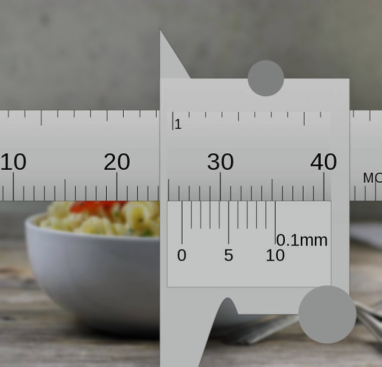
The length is 26.3 mm
